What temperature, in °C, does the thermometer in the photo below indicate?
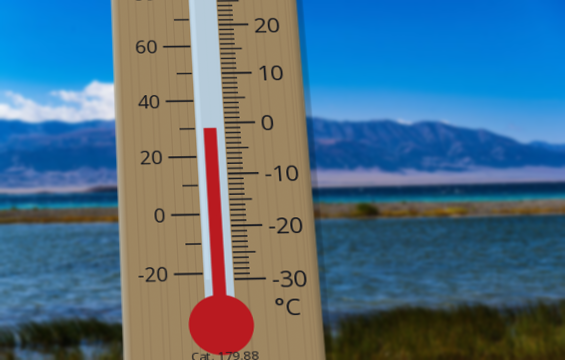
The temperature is -1 °C
